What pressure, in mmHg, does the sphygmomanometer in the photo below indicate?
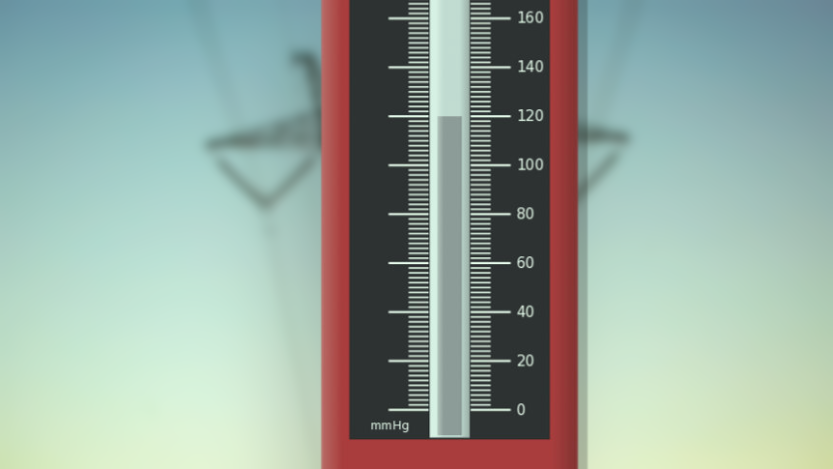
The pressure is 120 mmHg
